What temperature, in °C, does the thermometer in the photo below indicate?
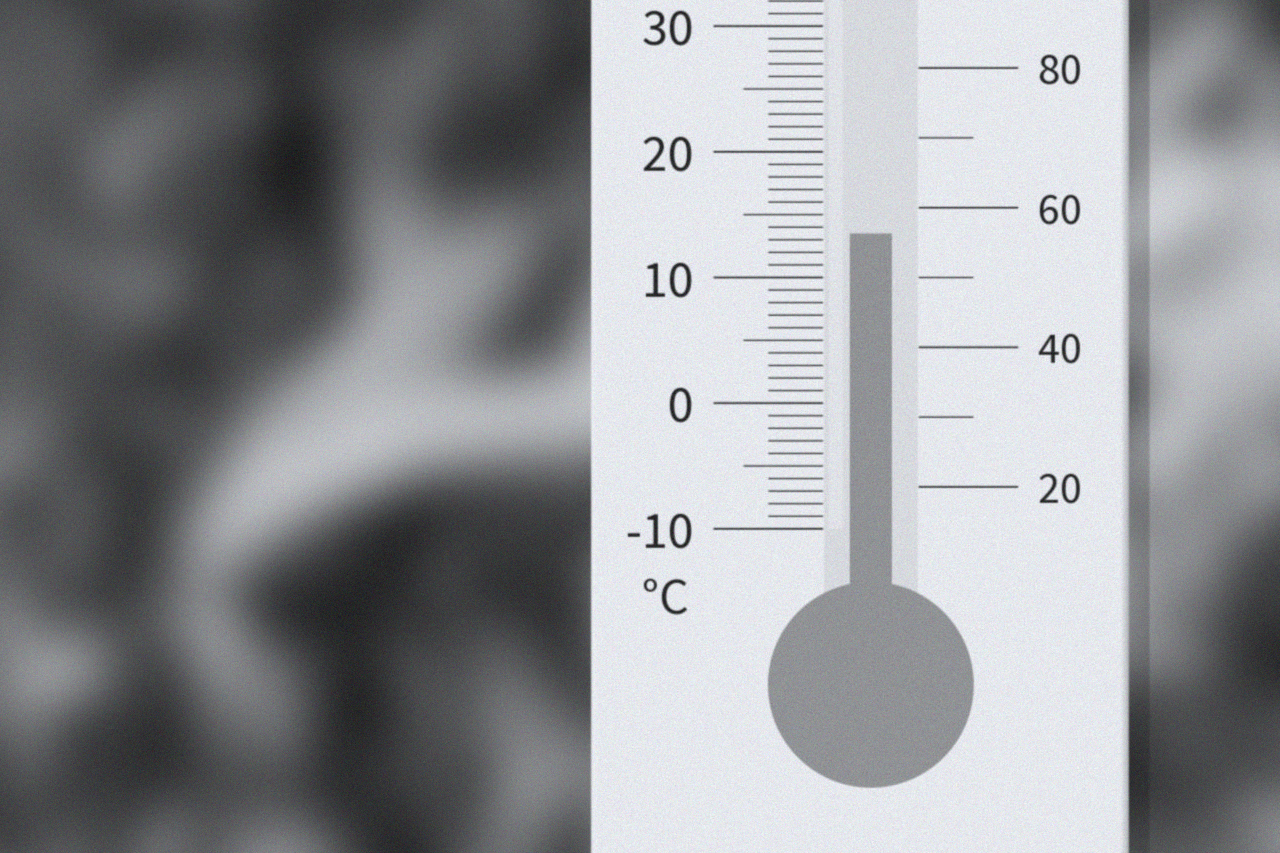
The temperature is 13.5 °C
